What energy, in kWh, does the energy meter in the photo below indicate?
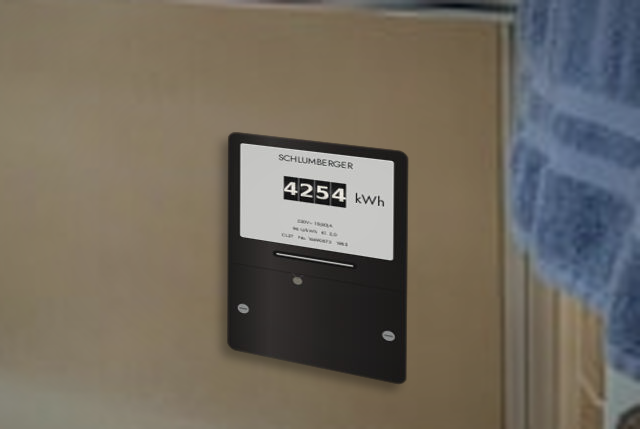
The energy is 4254 kWh
